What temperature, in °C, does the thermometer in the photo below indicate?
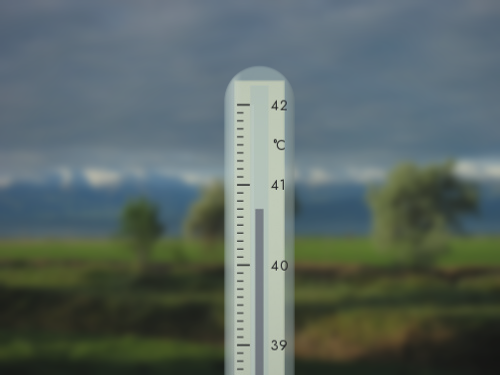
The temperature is 40.7 °C
